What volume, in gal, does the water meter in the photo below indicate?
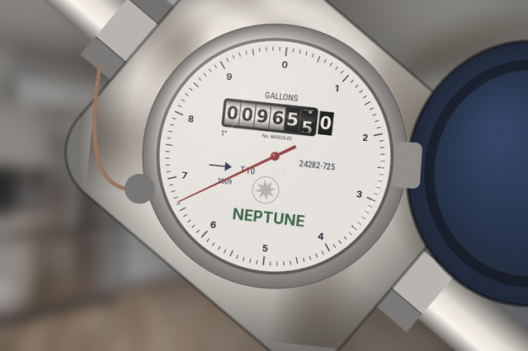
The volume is 96546.6 gal
